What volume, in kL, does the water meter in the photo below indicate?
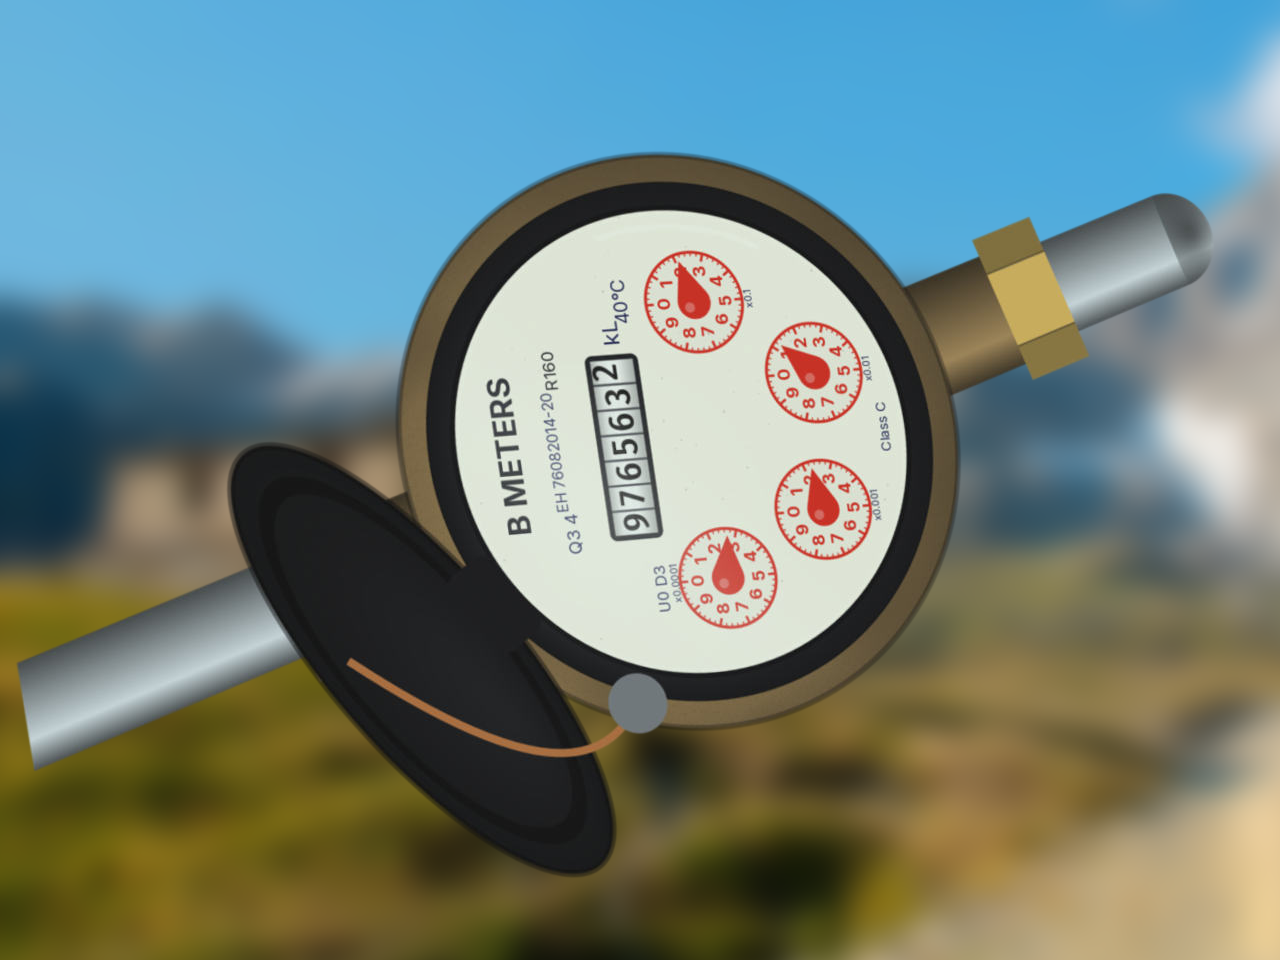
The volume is 9765632.2122 kL
